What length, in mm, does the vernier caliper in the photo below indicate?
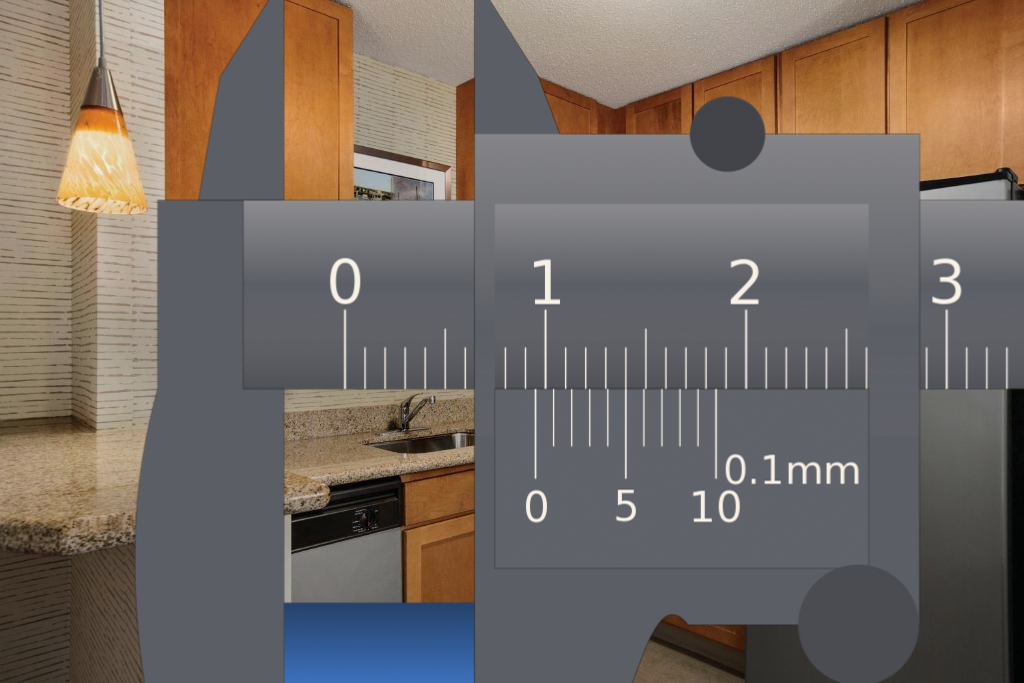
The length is 9.5 mm
